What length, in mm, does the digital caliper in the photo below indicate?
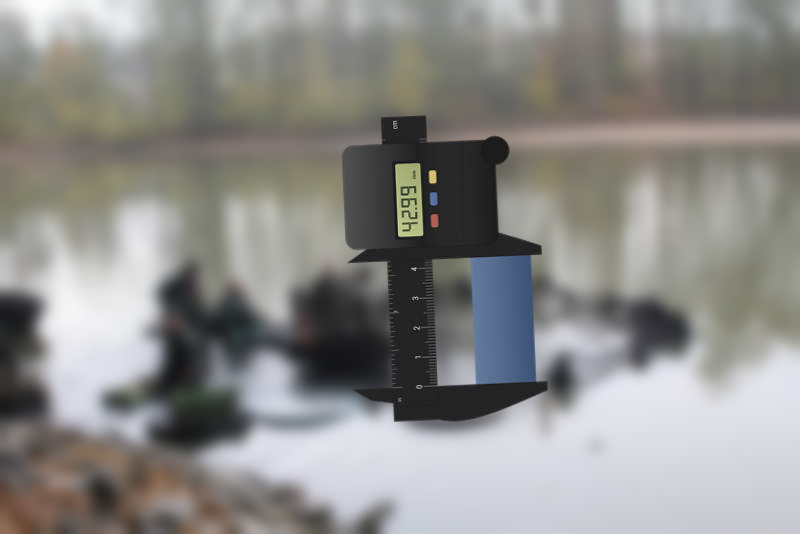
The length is 42.99 mm
